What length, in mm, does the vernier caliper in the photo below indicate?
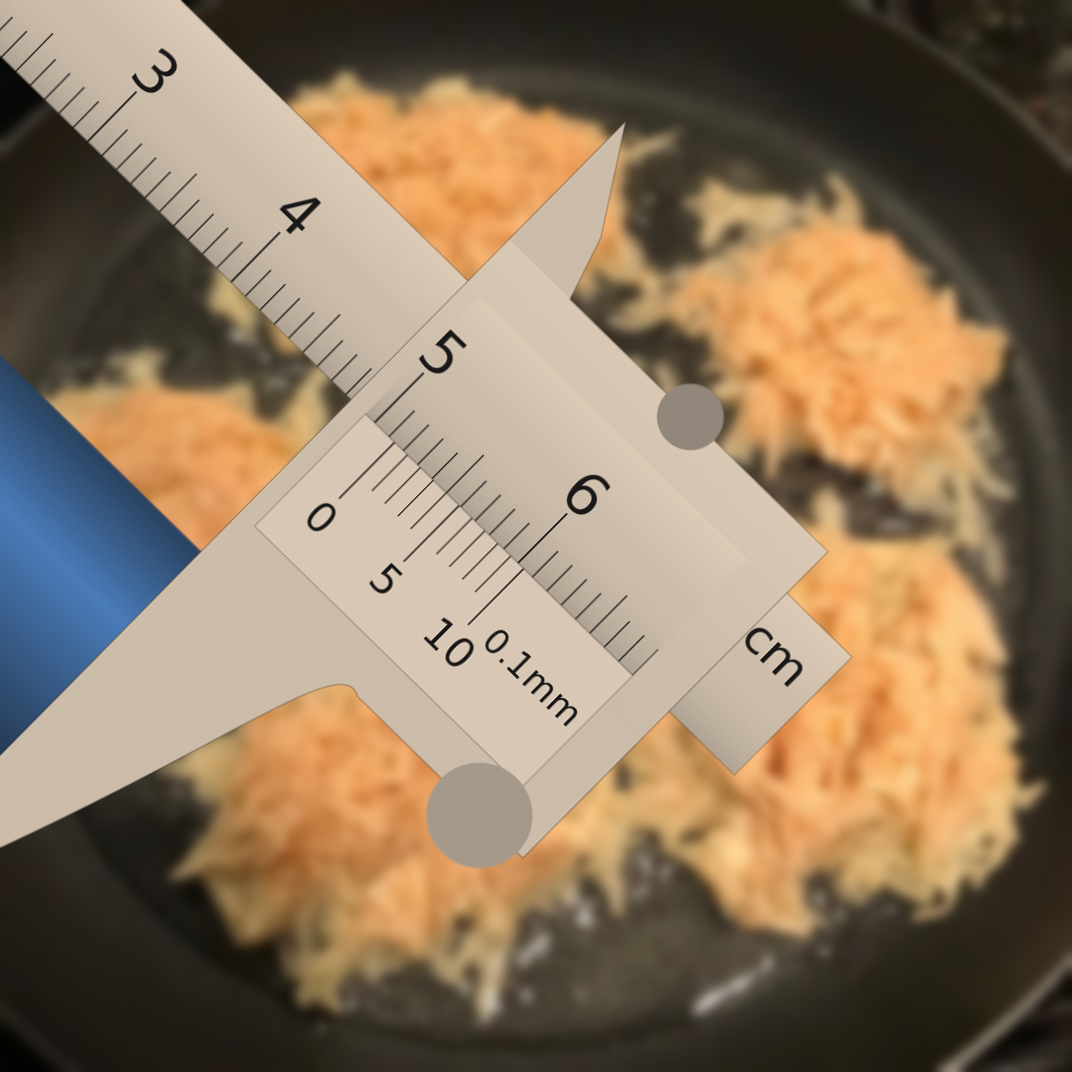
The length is 51.4 mm
